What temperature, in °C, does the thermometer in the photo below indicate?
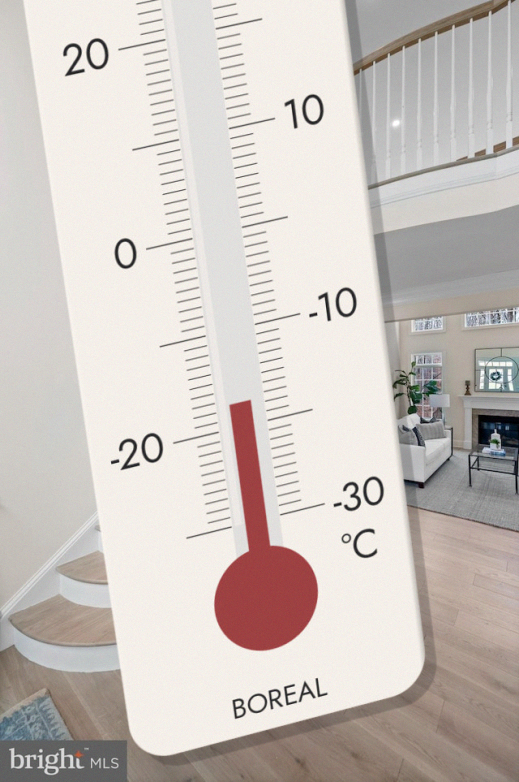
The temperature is -17.5 °C
